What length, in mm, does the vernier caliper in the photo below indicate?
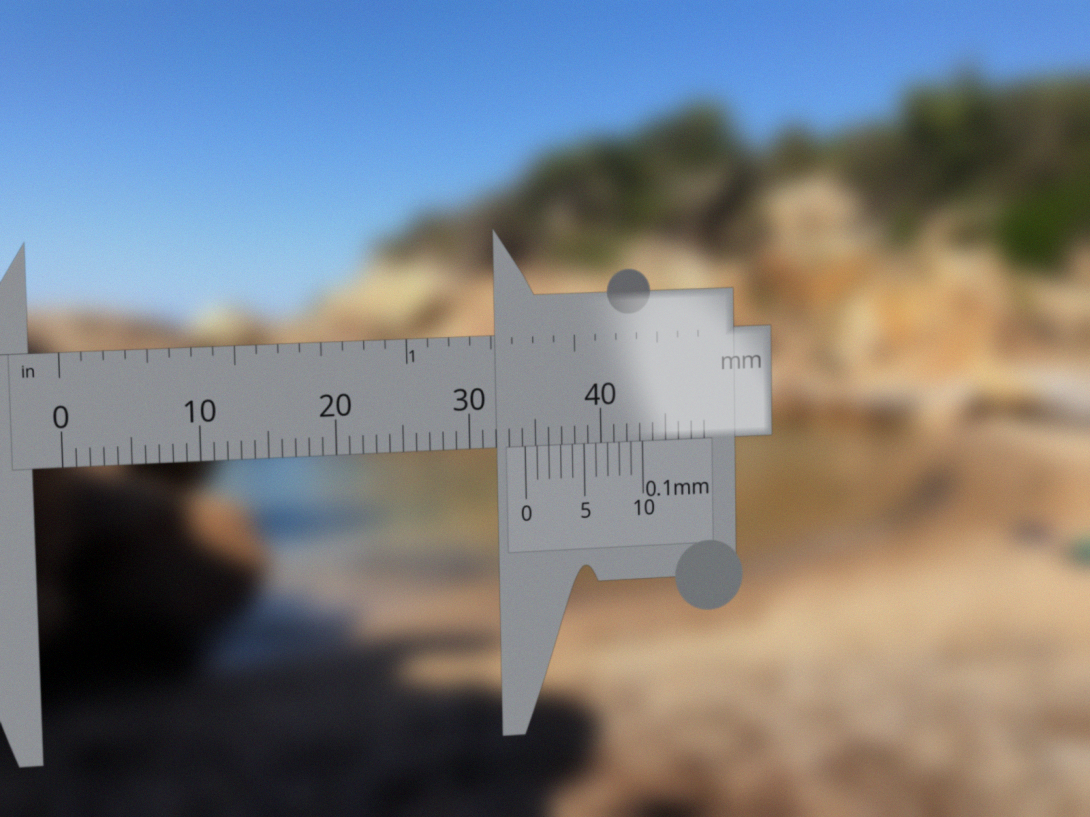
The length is 34.2 mm
